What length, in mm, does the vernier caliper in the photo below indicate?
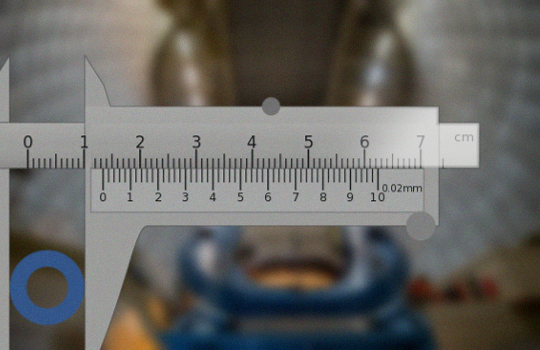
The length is 13.4 mm
